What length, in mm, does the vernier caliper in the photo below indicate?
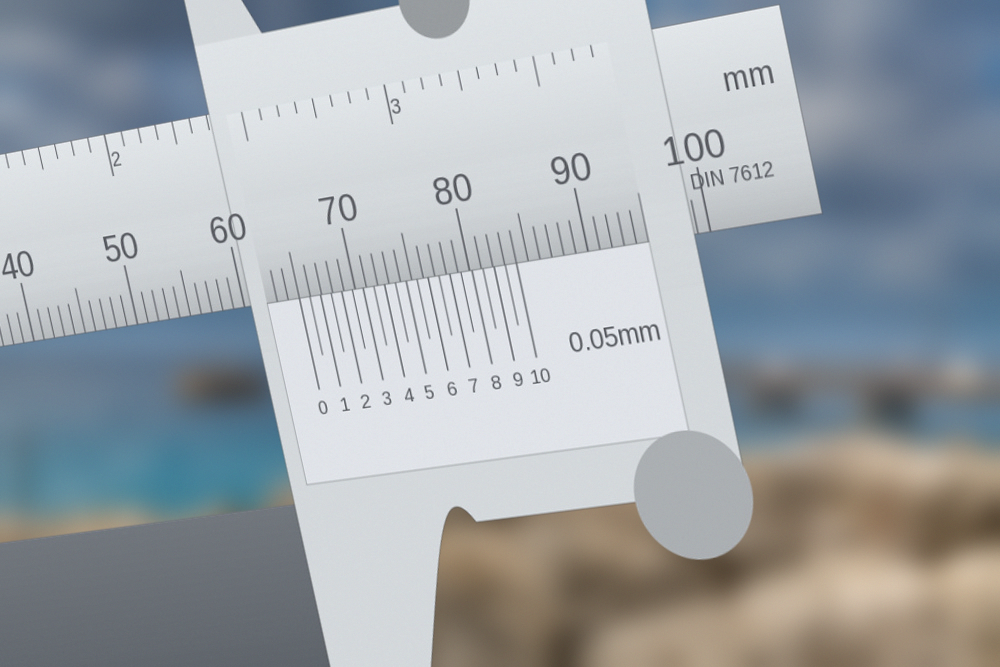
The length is 65.0 mm
